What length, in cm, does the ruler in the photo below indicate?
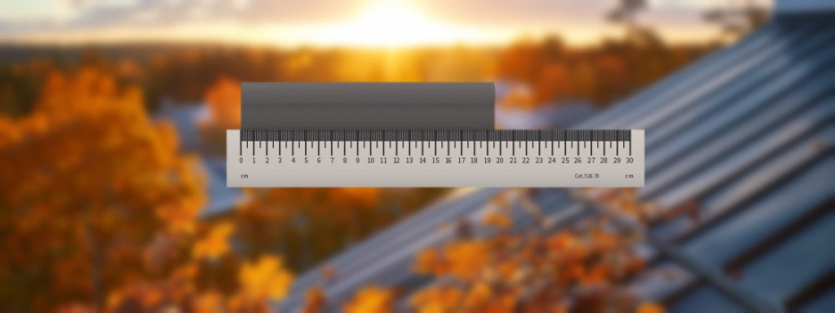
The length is 19.5 cm
